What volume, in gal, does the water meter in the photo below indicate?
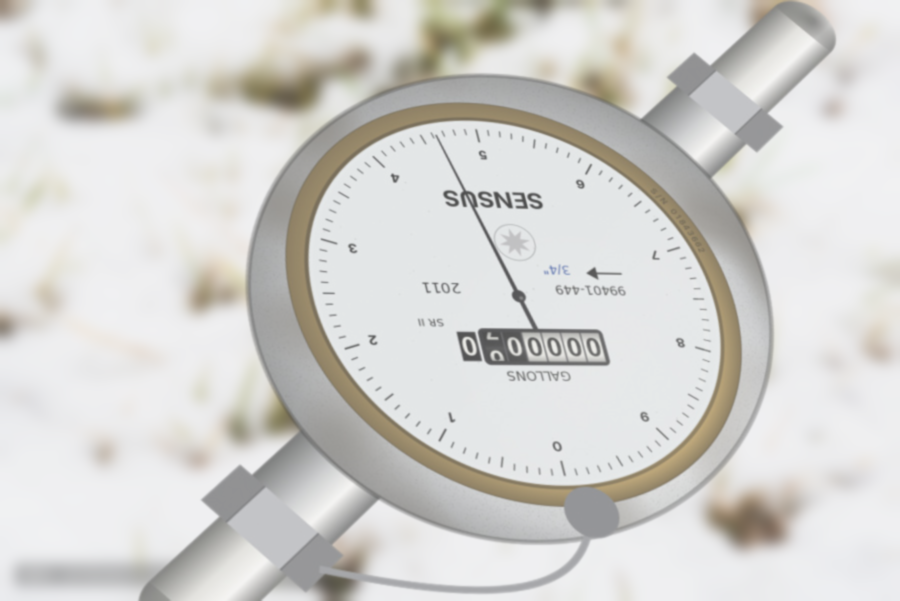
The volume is 64.6 gal
